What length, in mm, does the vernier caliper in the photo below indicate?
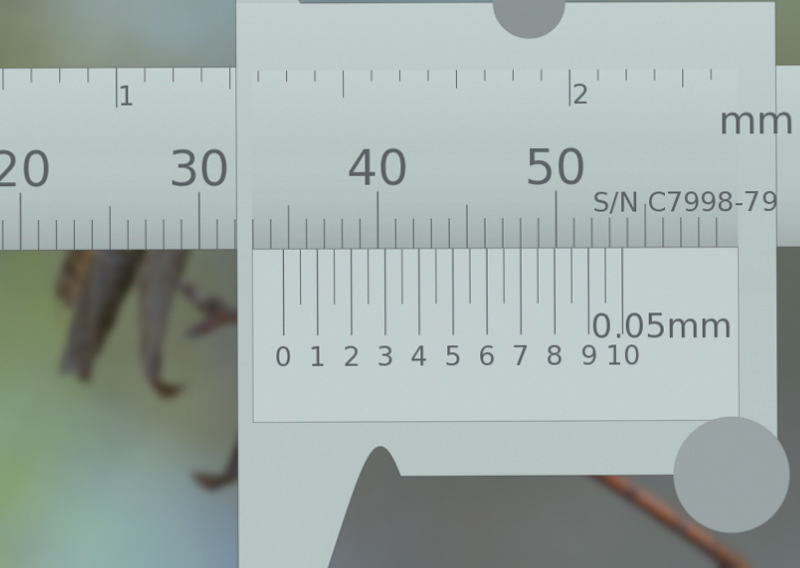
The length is 34.7 mm
